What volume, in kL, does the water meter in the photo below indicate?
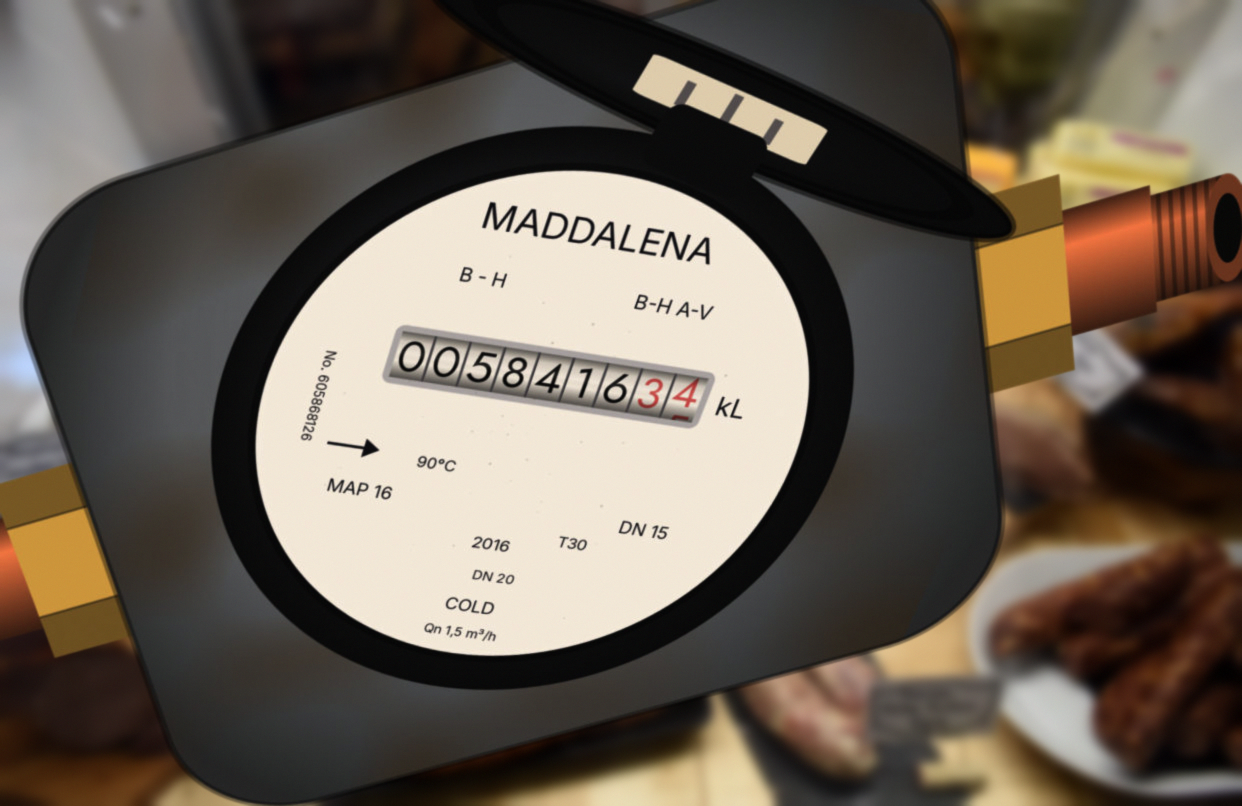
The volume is 58416.34 kL
